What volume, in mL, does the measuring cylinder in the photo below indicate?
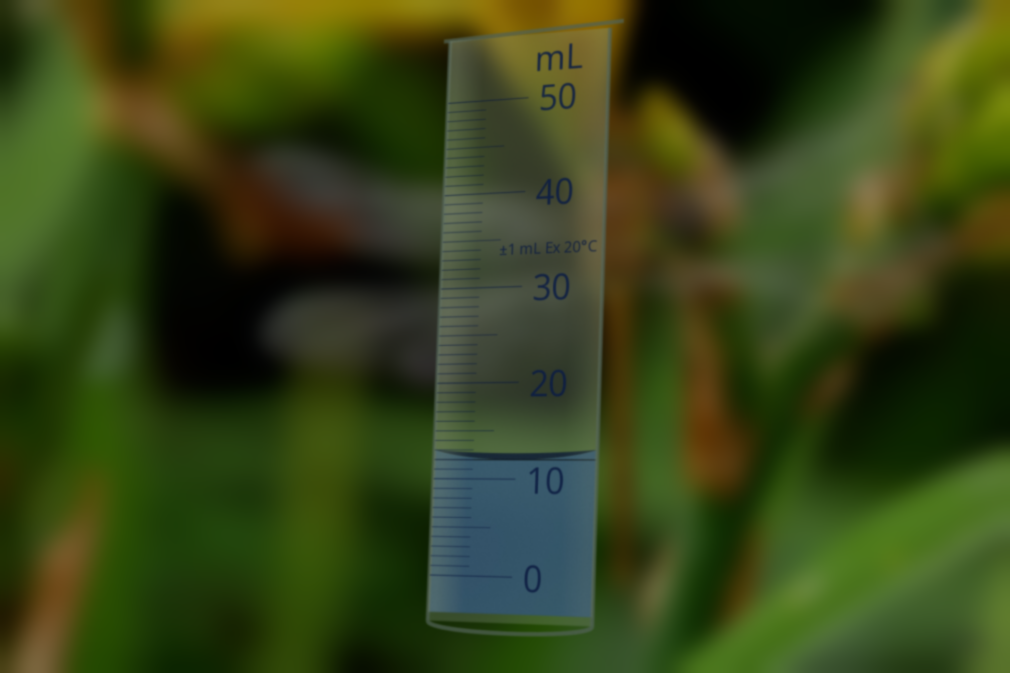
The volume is 12 mL
